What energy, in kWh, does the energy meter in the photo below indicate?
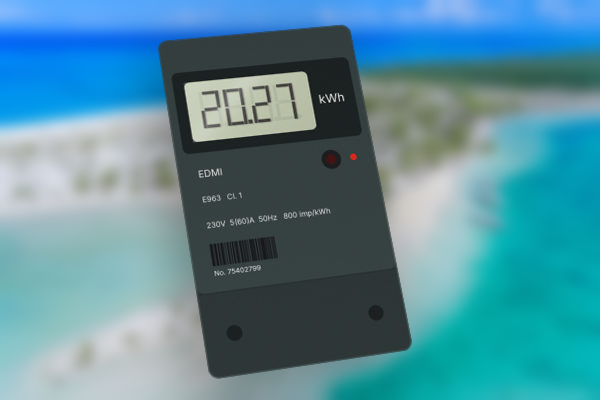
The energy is 20.27 kWh
